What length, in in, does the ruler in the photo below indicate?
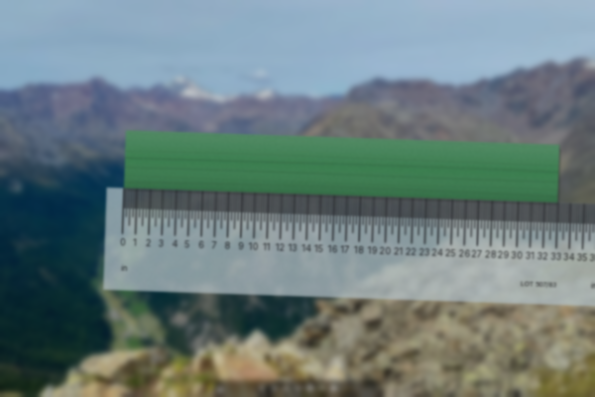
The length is 33 in
